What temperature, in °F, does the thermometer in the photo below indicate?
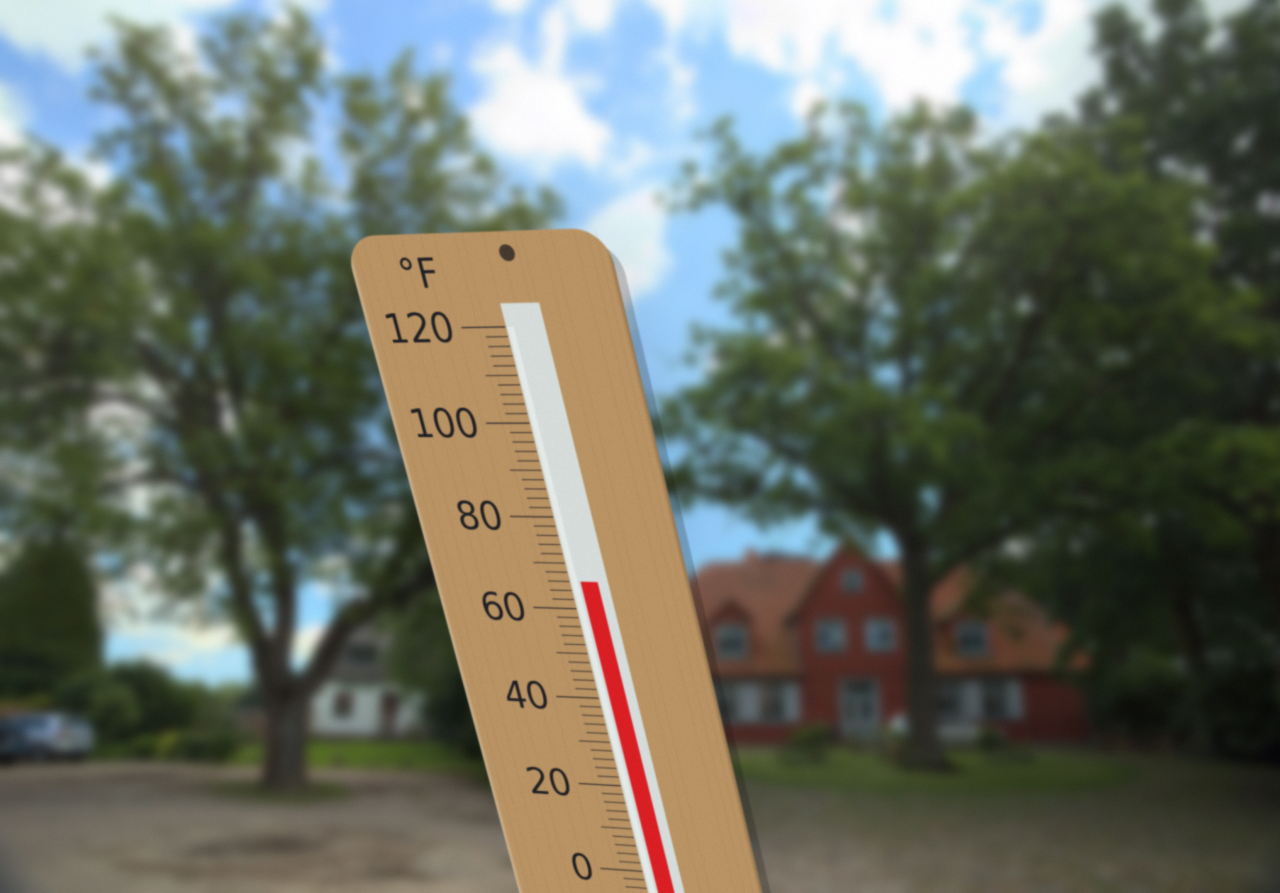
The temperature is 66 °F
